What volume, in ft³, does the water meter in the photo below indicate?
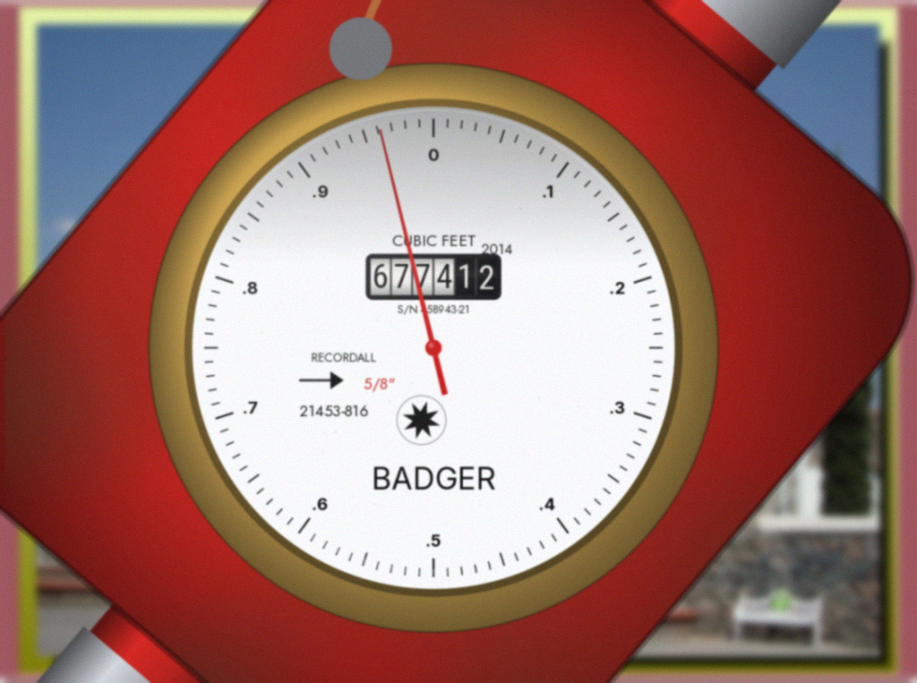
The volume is 677411.96 ft³
